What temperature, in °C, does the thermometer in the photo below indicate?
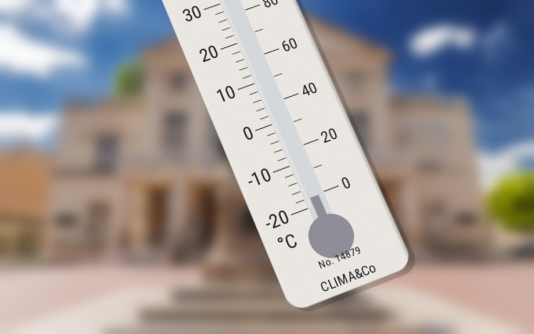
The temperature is -18 °C
